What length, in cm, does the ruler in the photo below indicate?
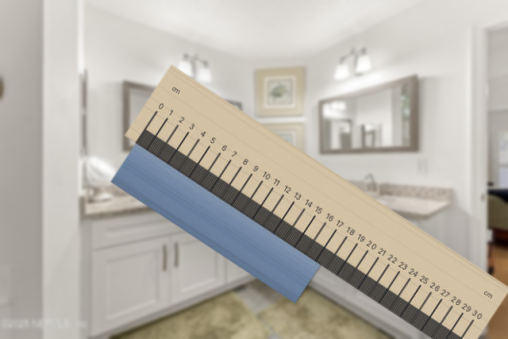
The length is 17.5 cm
